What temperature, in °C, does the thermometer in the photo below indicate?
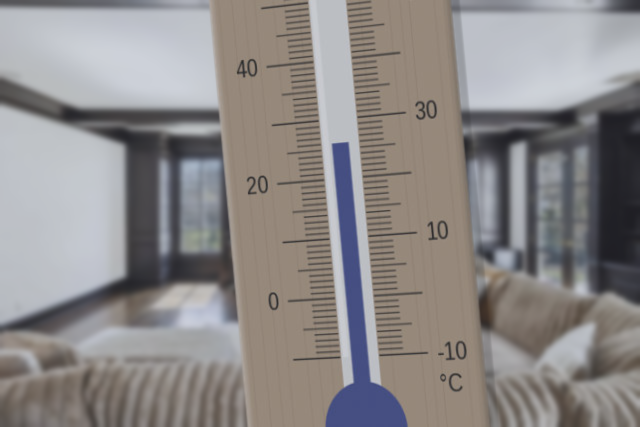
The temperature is 26 °C
